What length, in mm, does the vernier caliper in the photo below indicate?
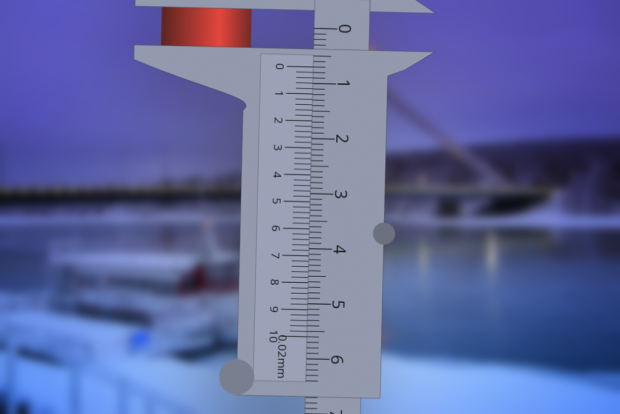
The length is 7.0 mm
